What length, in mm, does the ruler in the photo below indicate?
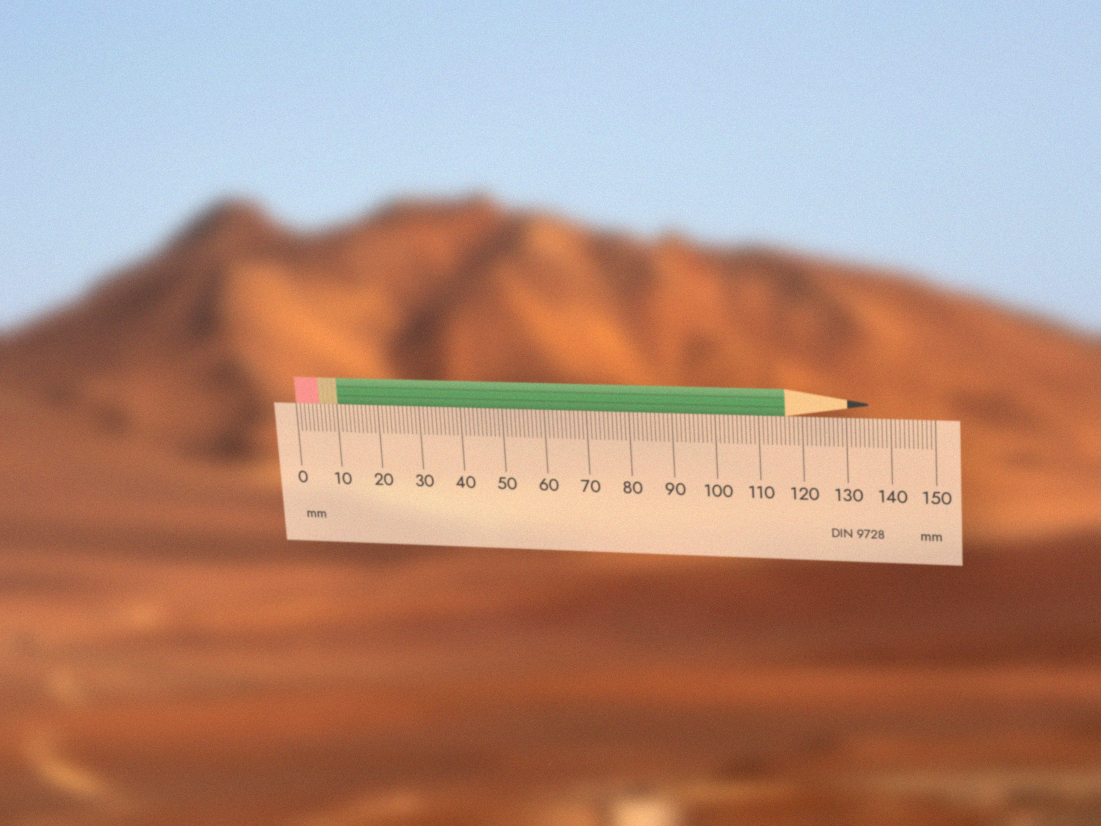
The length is 135 mm
